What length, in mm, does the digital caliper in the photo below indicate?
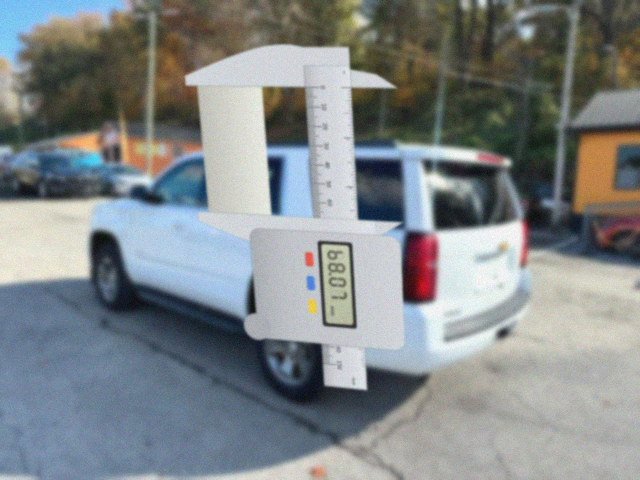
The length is 68.07 mm
